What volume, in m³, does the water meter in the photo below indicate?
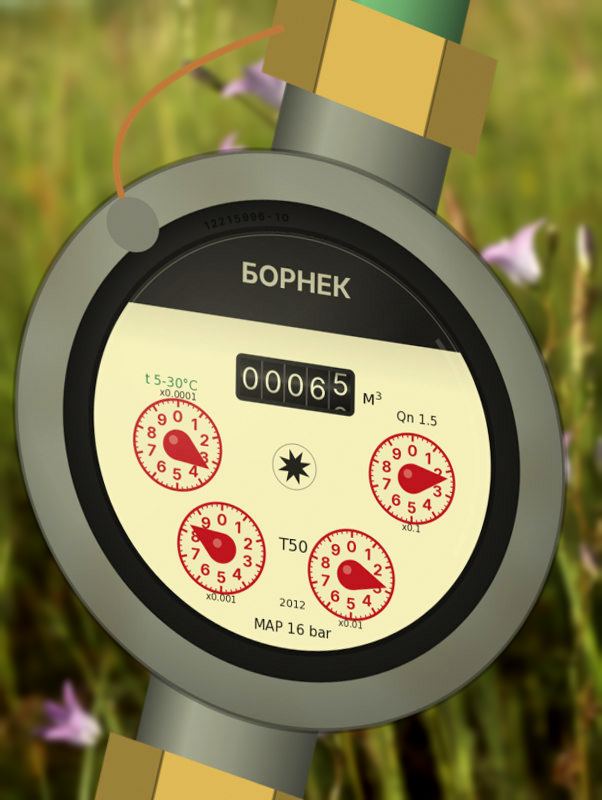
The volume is 65.2283 m³
